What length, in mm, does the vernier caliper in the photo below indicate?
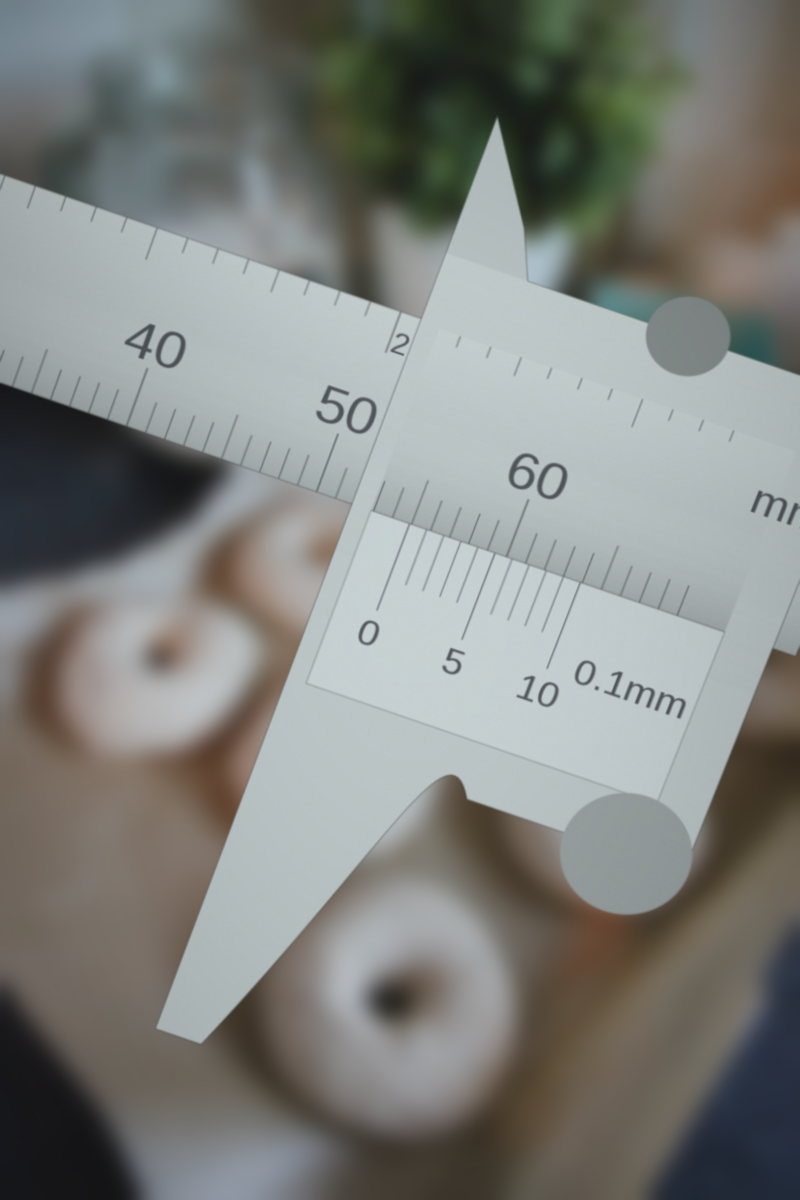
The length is 54.9 mm
